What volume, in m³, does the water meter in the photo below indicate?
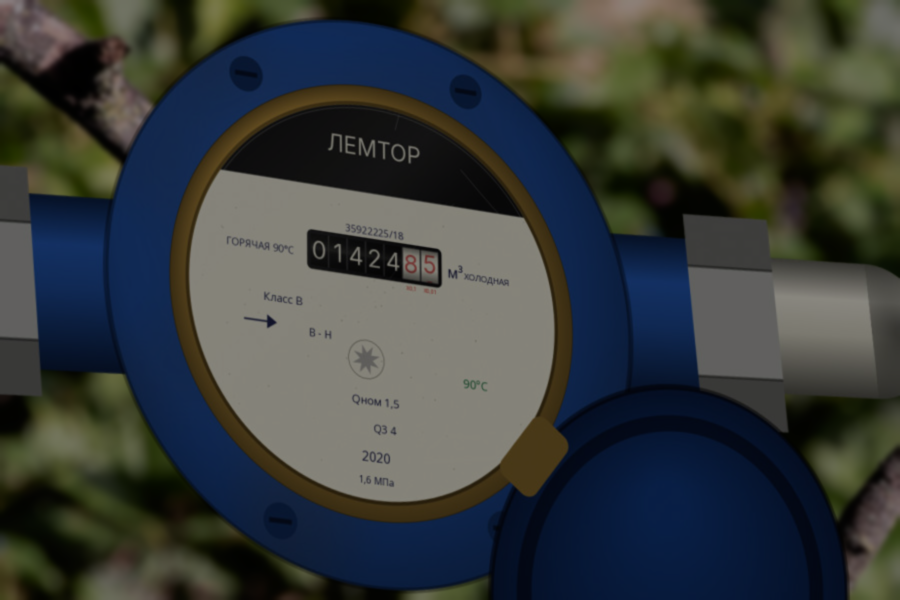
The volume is 1424.85 m³
